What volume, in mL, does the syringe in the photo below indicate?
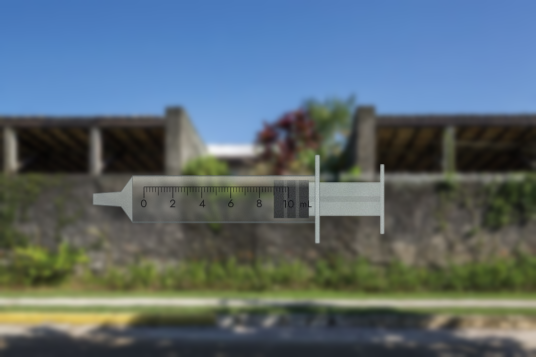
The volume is 9 mL
